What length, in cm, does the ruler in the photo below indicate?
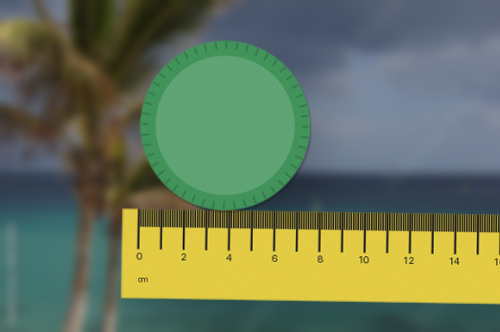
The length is 7.5 cm
